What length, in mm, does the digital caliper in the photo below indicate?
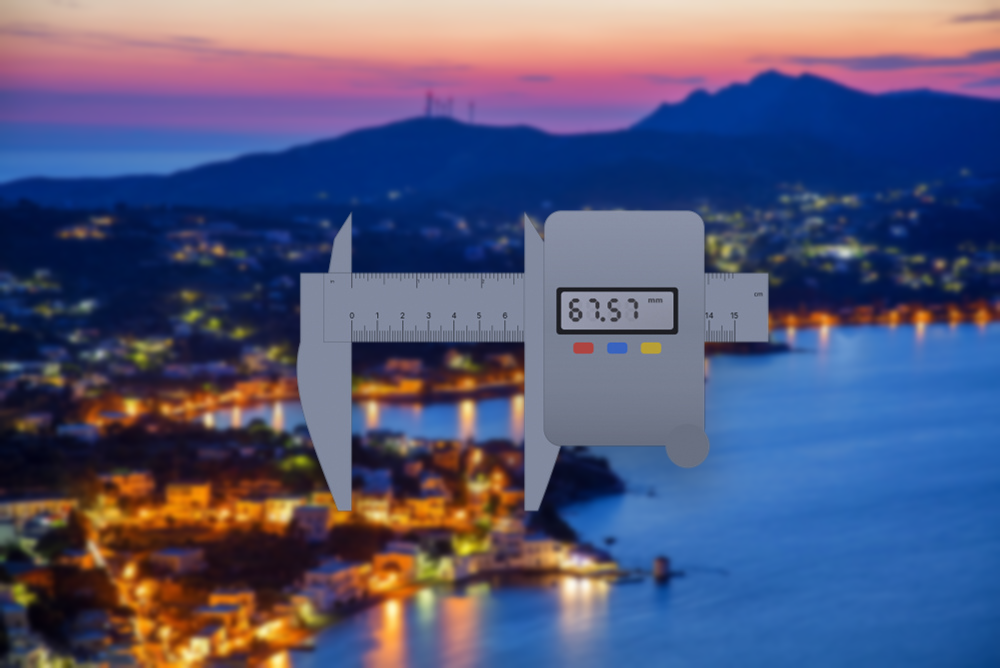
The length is 67.57 mm
